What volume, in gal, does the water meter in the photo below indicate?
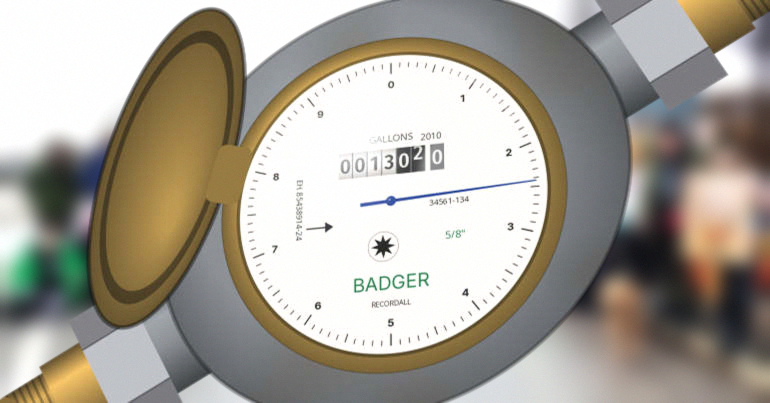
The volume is 13022.4 gal
